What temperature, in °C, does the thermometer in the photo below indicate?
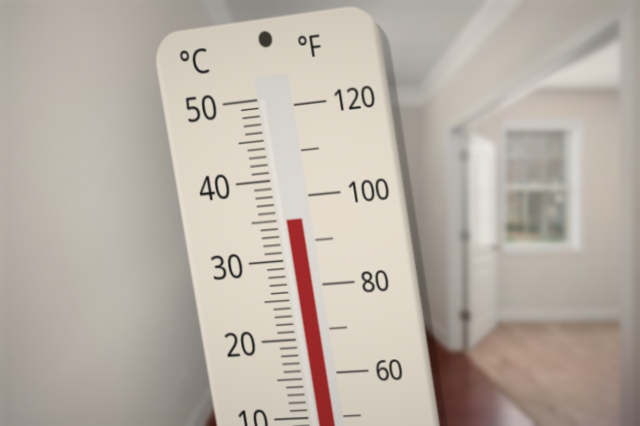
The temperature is 35 °C
